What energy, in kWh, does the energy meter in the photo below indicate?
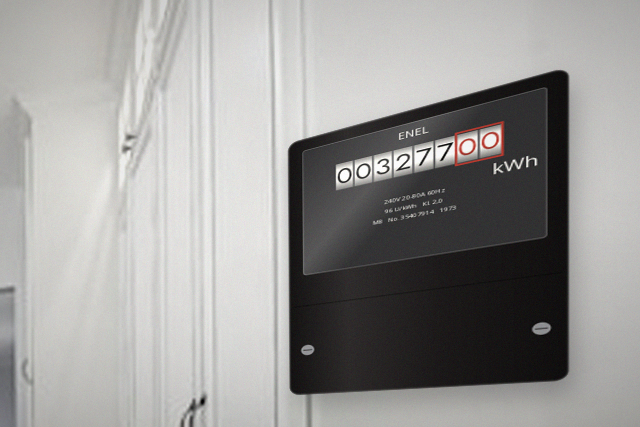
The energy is 3277.00 kWh
